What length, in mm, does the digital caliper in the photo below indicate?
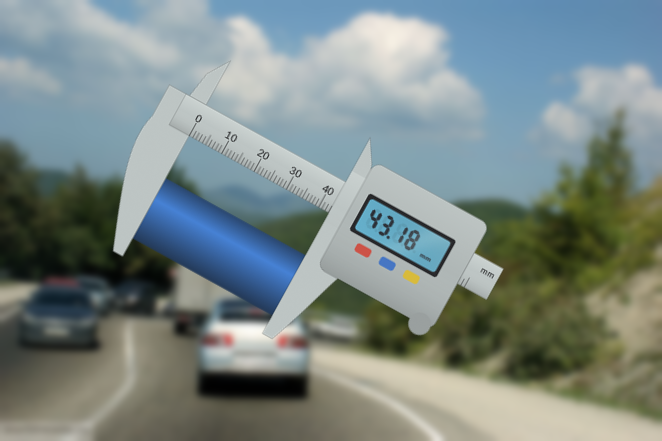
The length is 43.18 mm
